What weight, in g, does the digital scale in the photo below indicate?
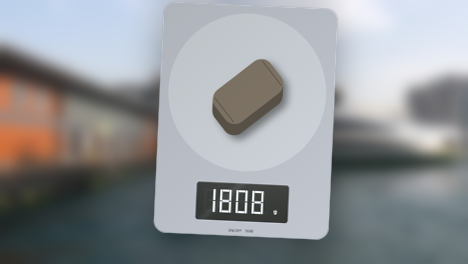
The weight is 1808 g
